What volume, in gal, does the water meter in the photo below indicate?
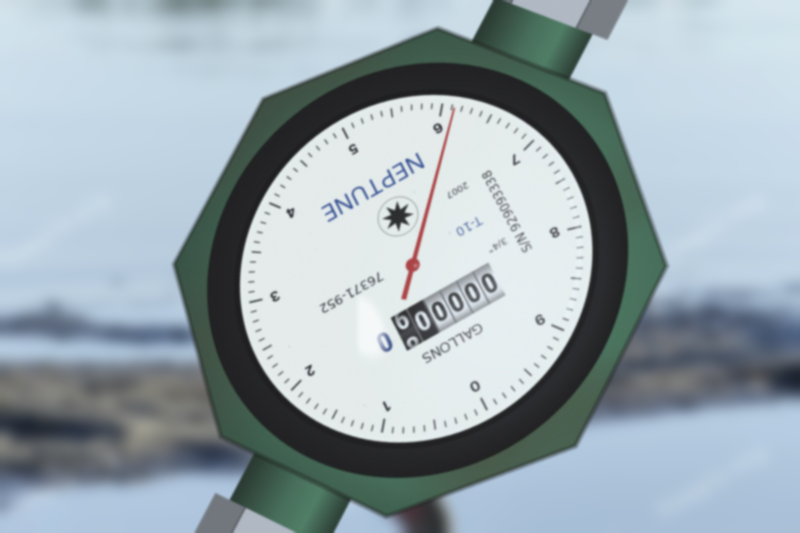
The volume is 86.1 gal
